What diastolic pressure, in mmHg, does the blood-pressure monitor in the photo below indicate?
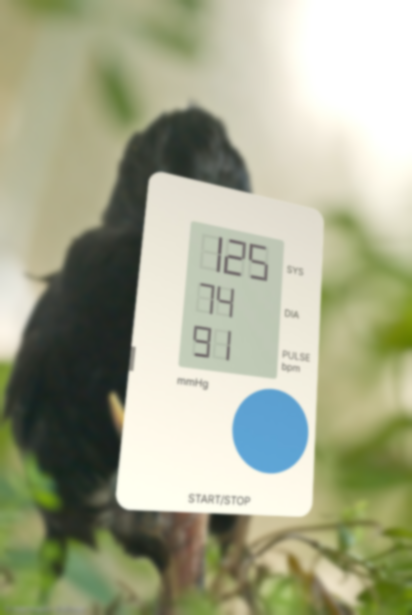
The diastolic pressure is 74 mmHg
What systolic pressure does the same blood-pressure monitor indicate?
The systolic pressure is 125 mmHg
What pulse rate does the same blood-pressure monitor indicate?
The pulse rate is 91 bpm
